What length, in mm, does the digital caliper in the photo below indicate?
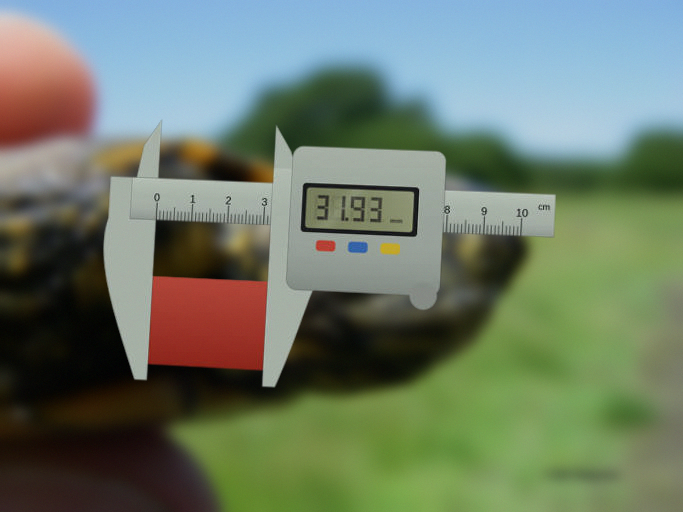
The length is 31.93 mm
